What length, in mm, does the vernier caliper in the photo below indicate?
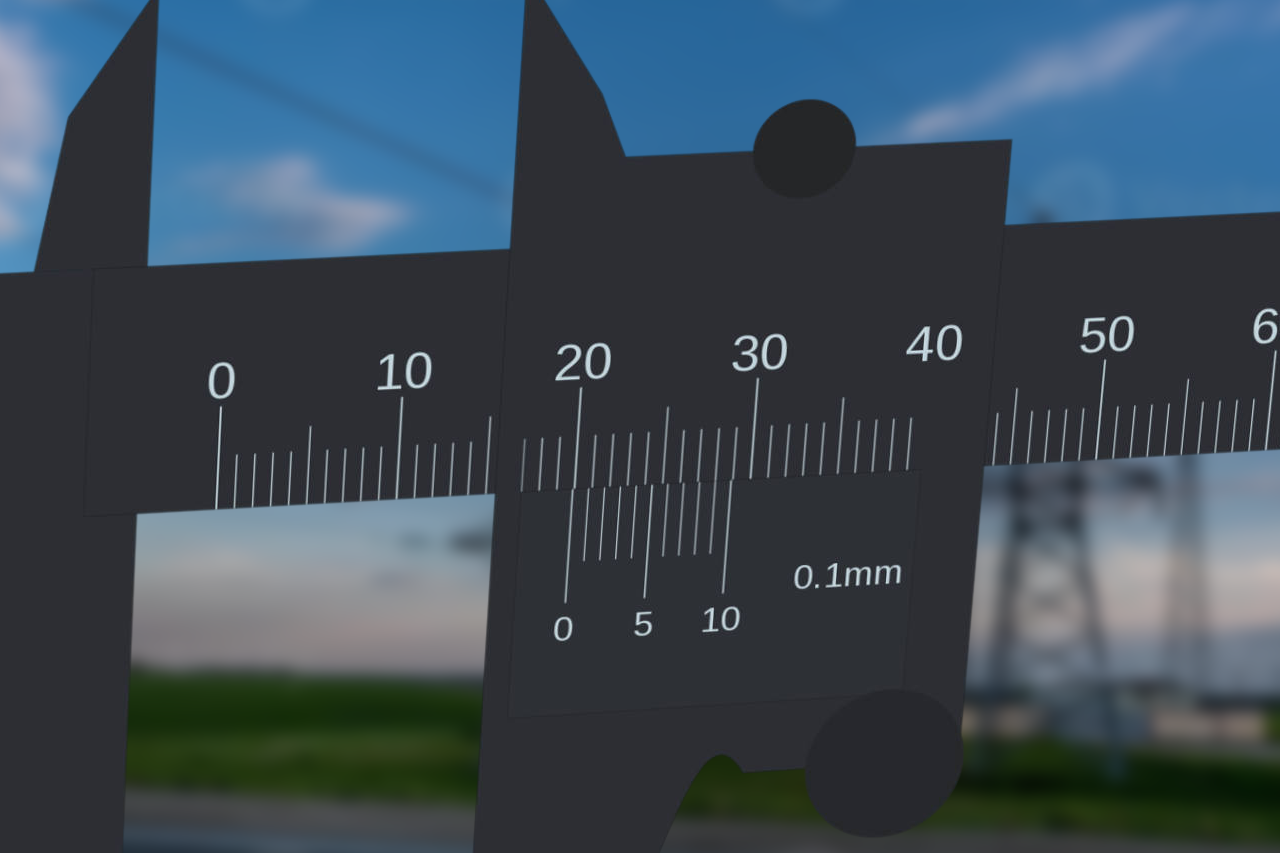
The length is 19.9 mm
